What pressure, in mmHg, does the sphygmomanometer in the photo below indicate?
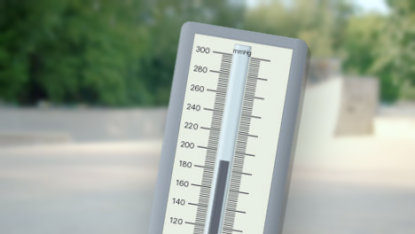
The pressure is 190 mmHg
